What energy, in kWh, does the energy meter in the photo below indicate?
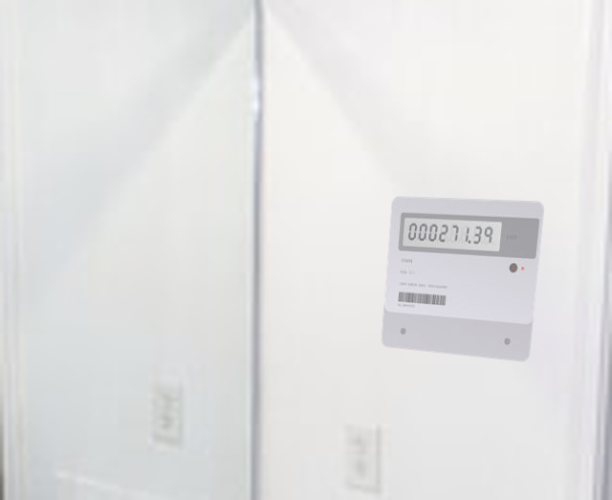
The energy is 271.39 kWh
